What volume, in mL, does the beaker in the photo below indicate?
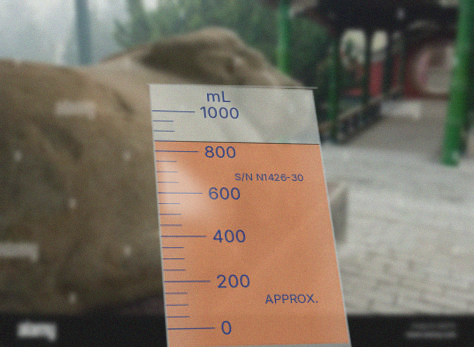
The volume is 850 mL
